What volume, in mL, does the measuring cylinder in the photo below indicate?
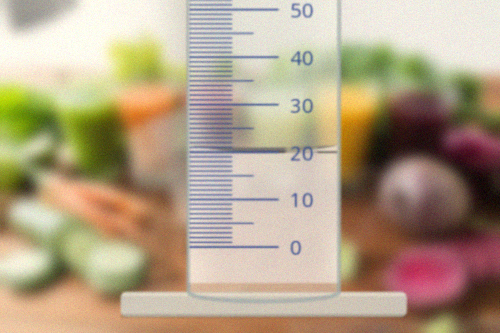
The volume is 20 mL
